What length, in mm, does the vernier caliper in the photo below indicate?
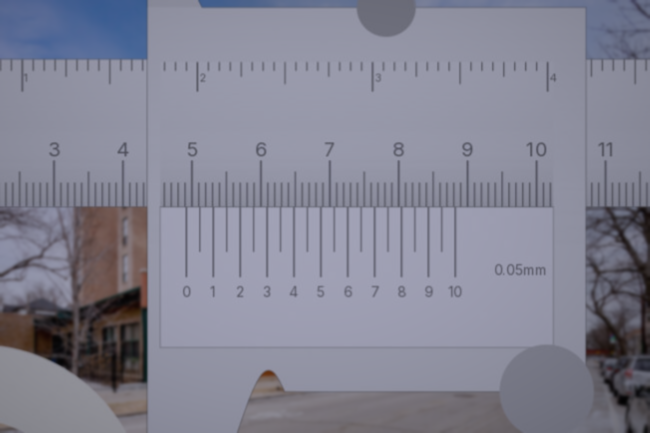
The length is 49.2 mm
